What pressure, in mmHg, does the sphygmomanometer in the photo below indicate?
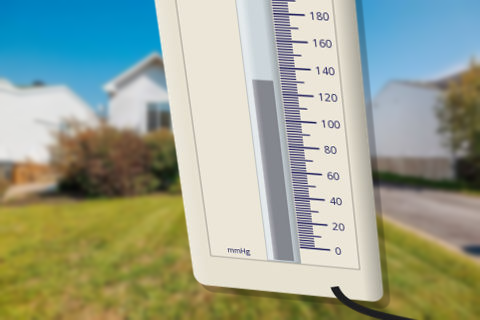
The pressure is 130 mmHg
